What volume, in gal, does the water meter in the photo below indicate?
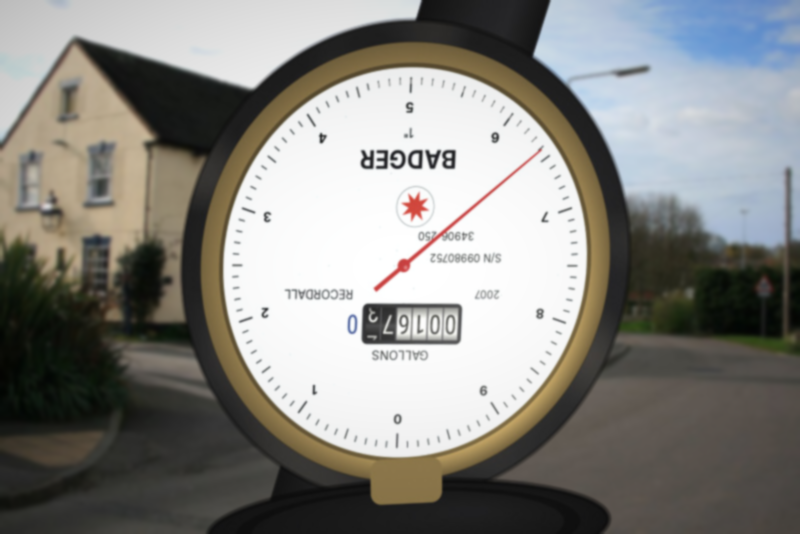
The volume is 16726.4 gal
